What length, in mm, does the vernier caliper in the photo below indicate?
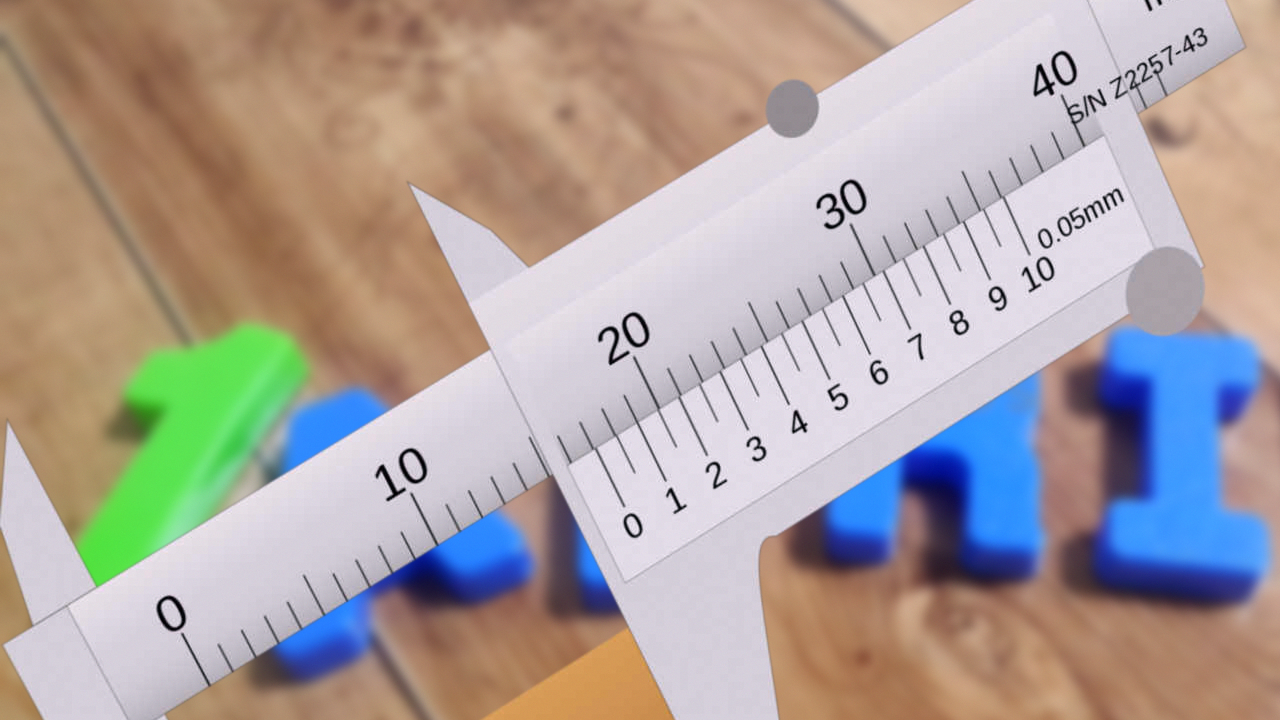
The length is 17.1 mm
